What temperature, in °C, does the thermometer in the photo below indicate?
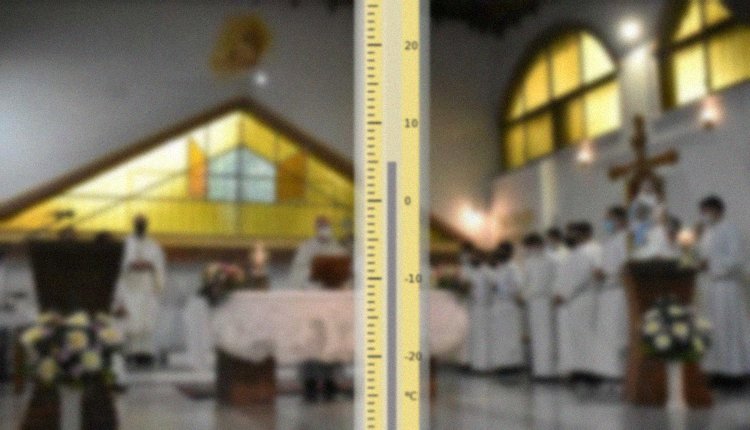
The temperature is 5 °C
